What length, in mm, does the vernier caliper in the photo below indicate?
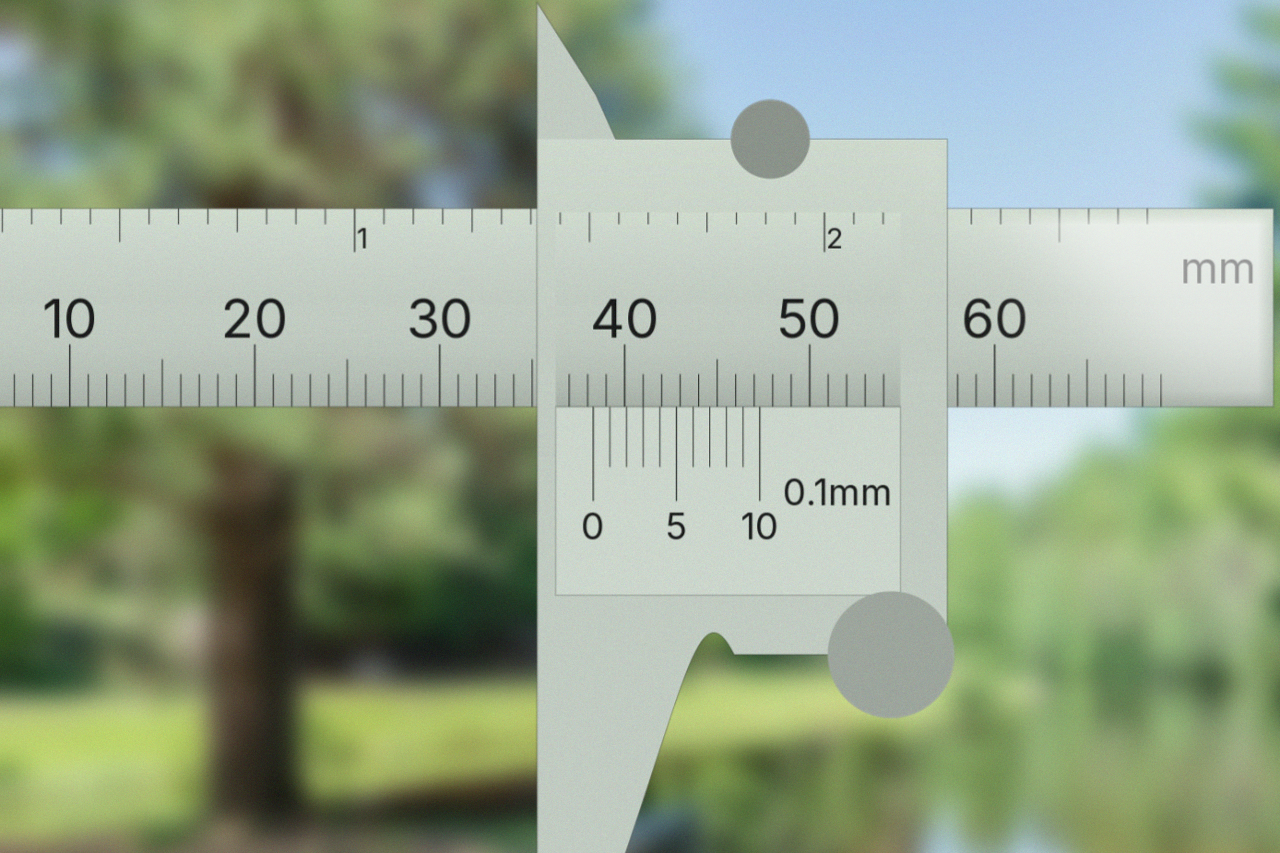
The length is 38.3 mm
